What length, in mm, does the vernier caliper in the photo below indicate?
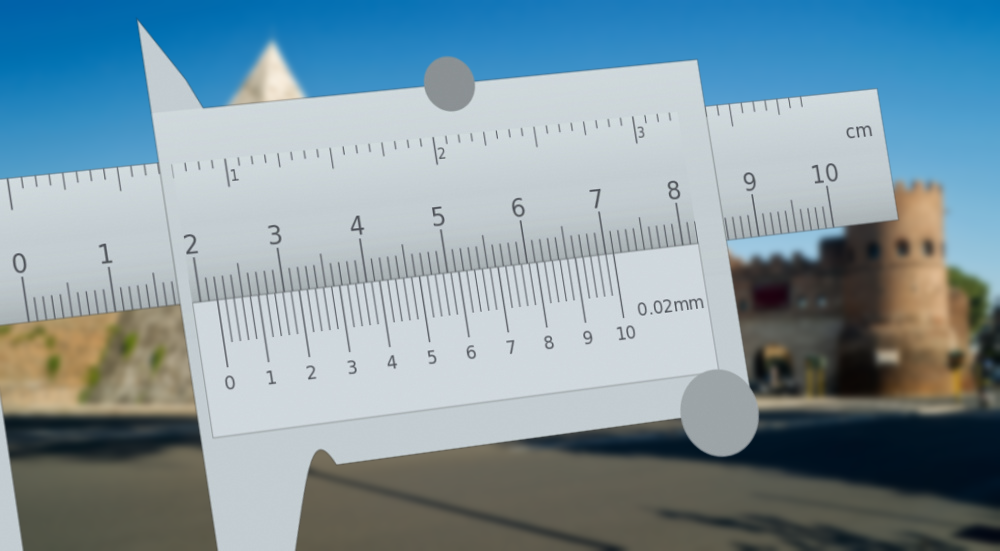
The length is 22.0 mm
